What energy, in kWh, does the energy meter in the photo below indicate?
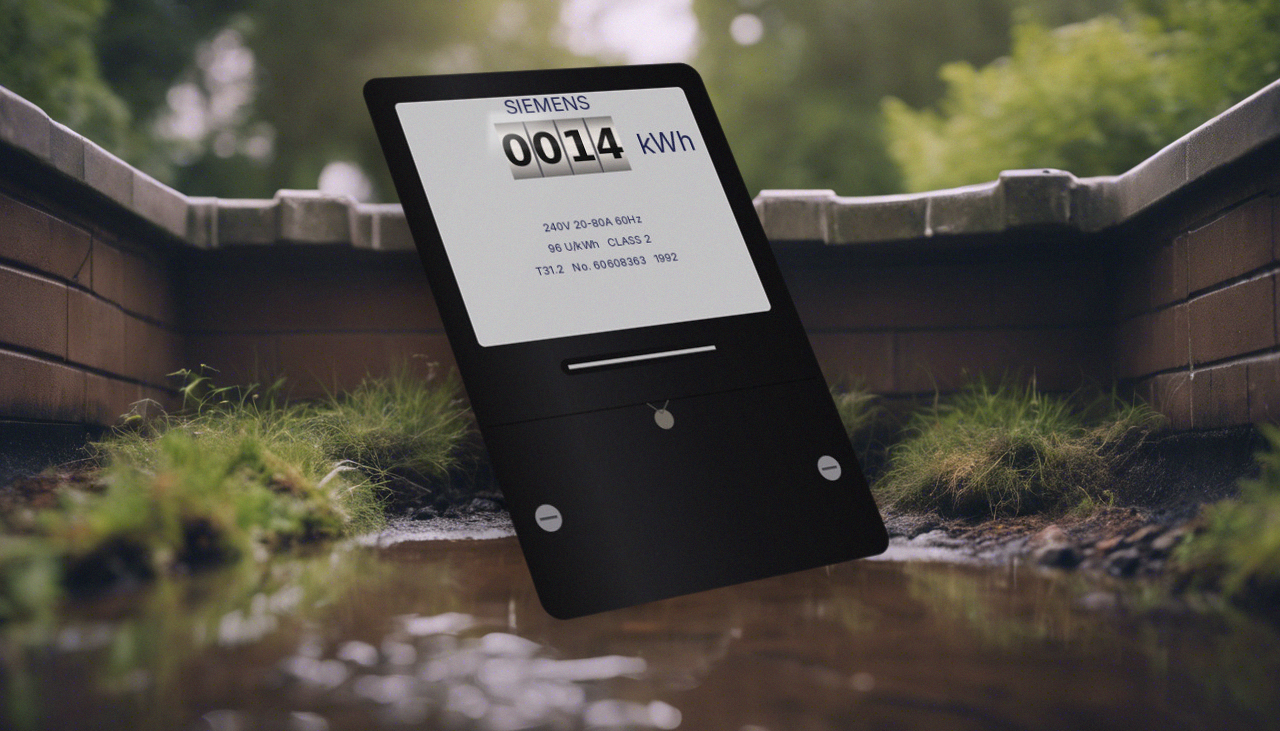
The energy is 14 kWh
